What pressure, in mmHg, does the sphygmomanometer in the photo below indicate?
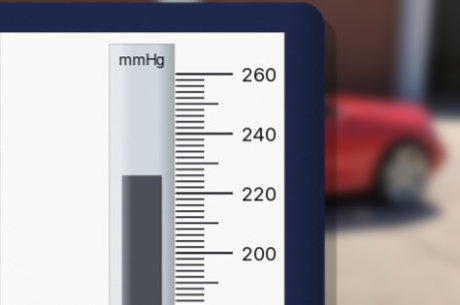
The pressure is 226 mmHg
